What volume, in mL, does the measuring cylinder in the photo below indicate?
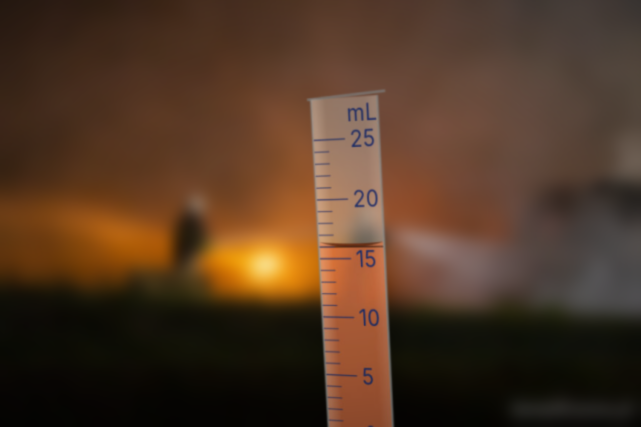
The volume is 16 mL
